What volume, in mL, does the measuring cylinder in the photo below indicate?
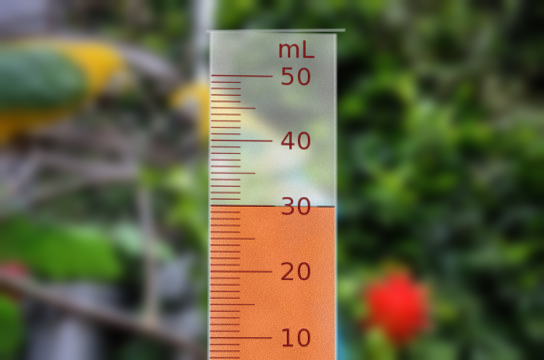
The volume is 30 mL
